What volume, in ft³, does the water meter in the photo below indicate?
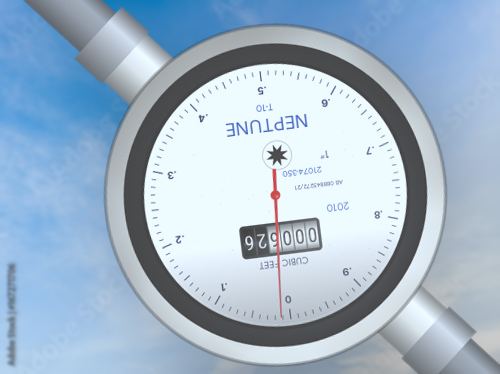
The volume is 626.01 ft³
